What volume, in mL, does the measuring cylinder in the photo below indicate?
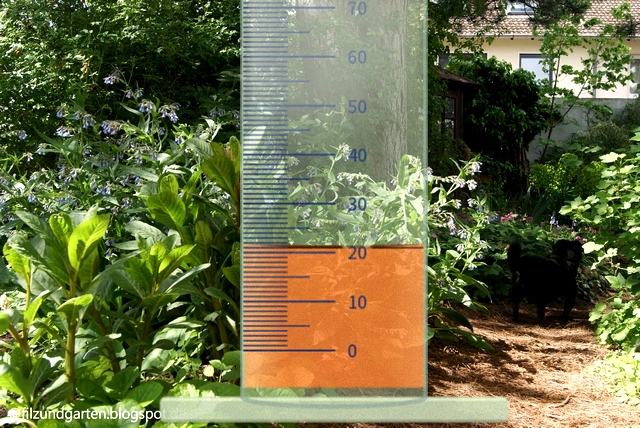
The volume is 21 mL
